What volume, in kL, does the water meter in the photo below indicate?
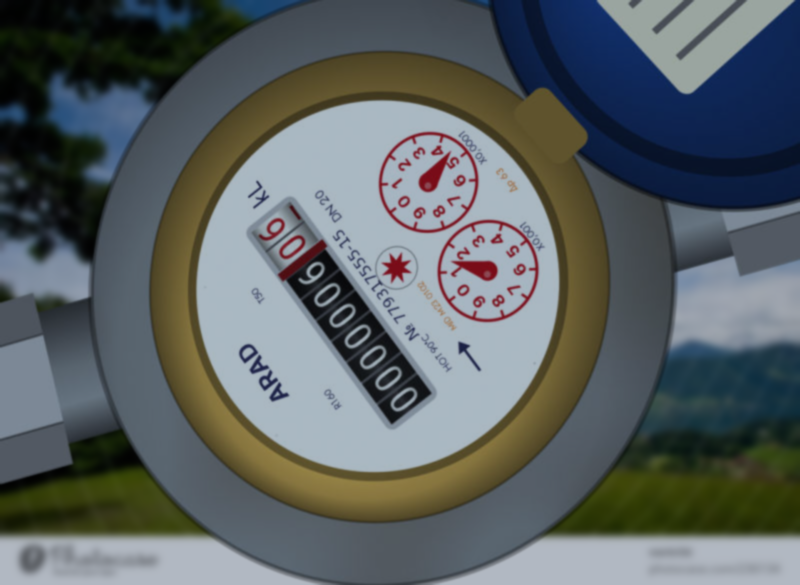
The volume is 6.0614 kL
